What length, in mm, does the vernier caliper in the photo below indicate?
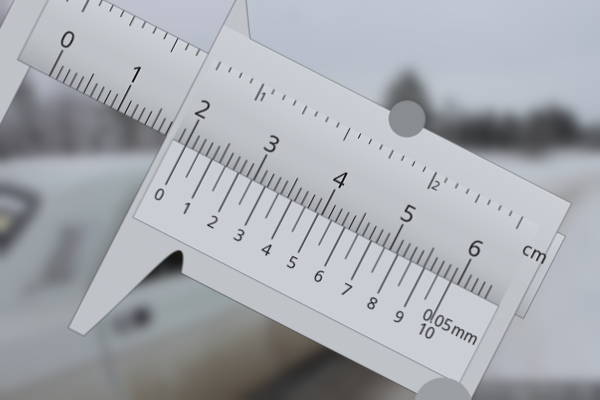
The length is 20.0 mm
